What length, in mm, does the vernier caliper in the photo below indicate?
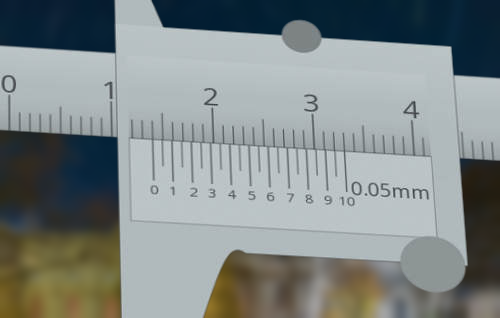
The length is 14.0 mm
